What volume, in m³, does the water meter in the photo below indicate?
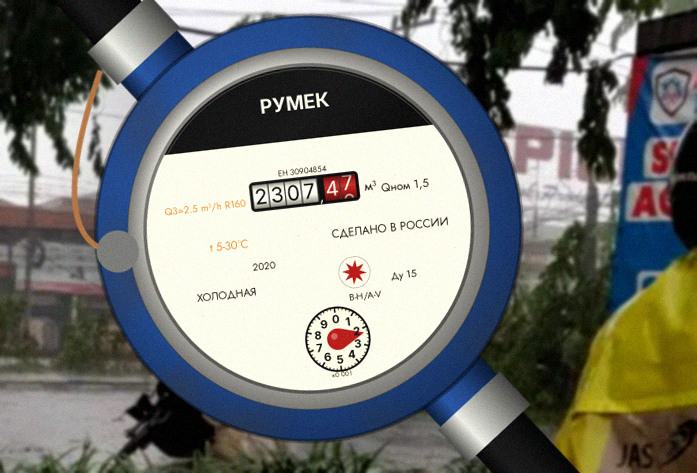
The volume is 2307.472 m³
